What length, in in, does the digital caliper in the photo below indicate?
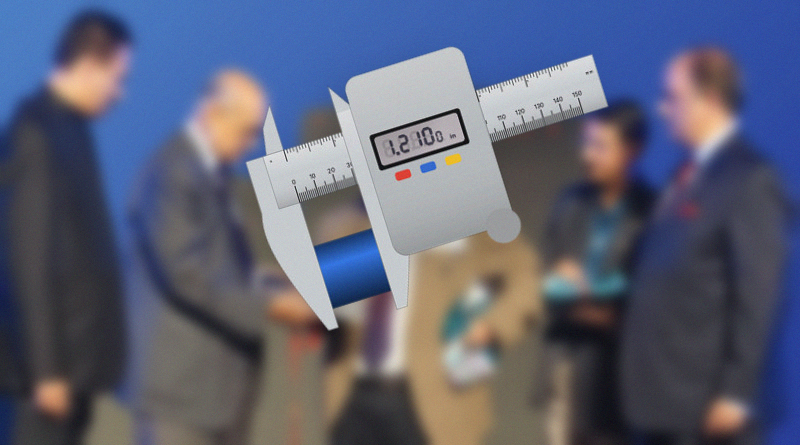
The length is 1.2100 in
